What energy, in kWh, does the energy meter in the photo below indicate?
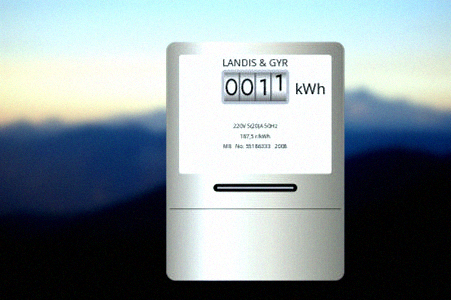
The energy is 11 kWh
